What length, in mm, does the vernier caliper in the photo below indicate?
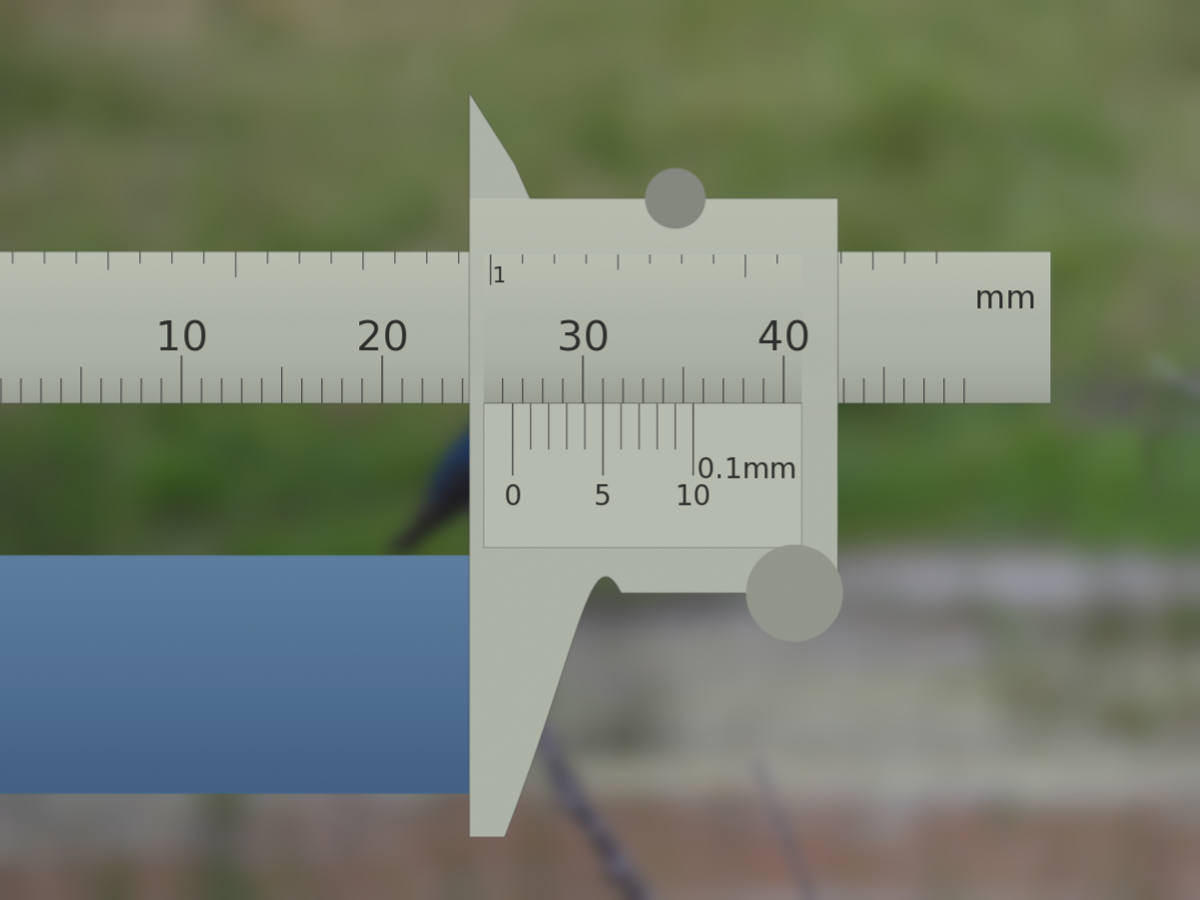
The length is 26.5 mm
